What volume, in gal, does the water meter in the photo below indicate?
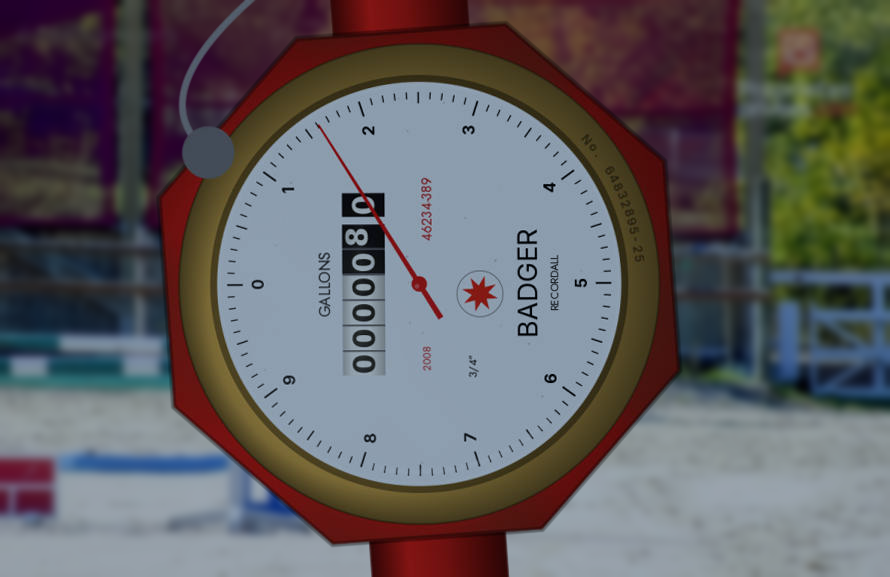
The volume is 81.6 gal
